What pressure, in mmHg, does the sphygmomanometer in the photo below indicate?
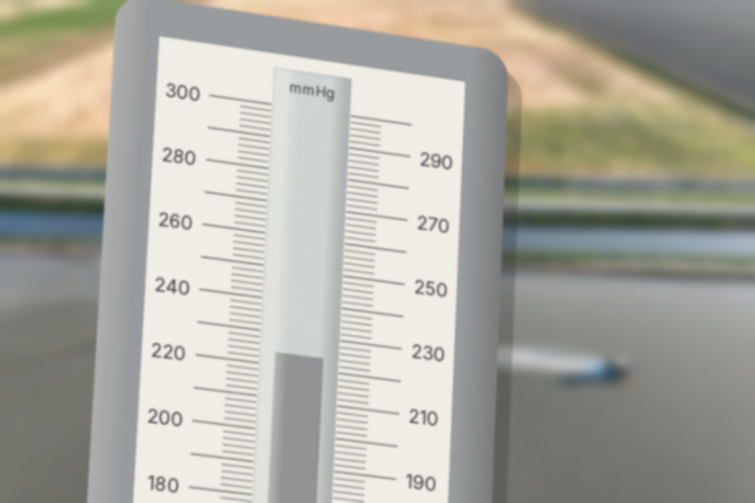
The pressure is 224 mmHg
